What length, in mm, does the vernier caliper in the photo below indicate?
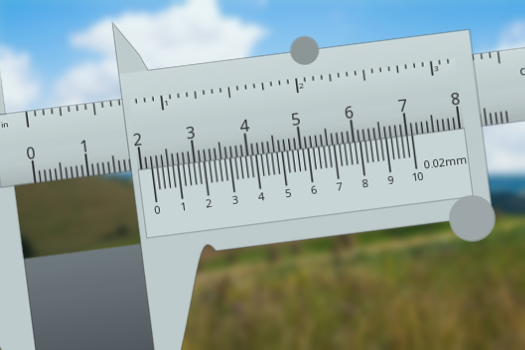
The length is 22.0 mm
